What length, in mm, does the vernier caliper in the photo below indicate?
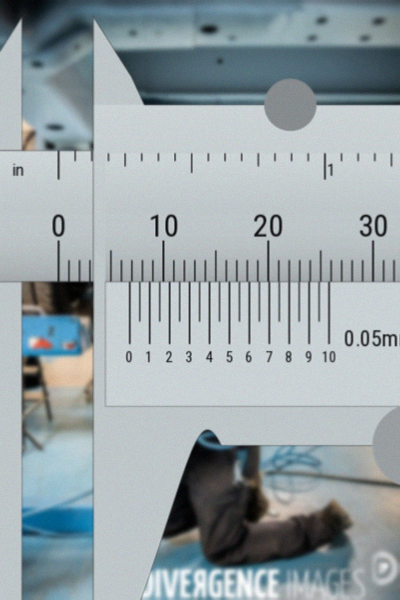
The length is 6.8 mm
